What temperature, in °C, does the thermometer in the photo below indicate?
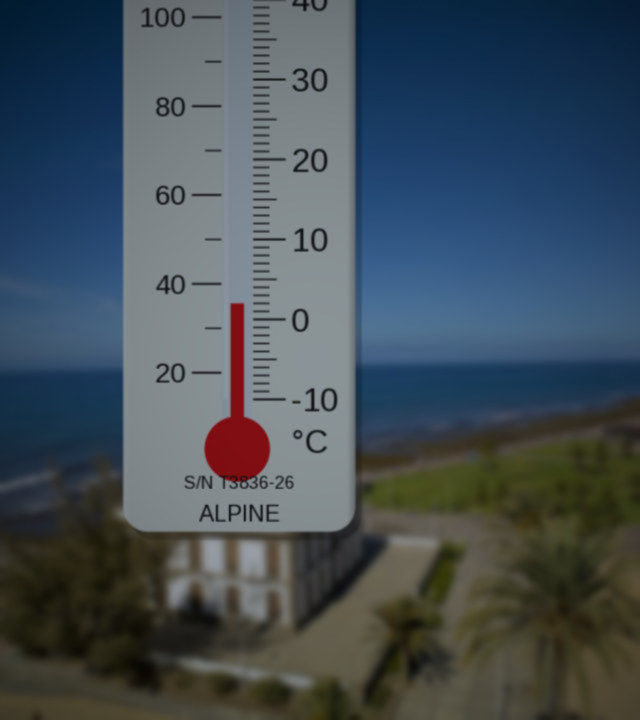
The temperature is 2 °C
